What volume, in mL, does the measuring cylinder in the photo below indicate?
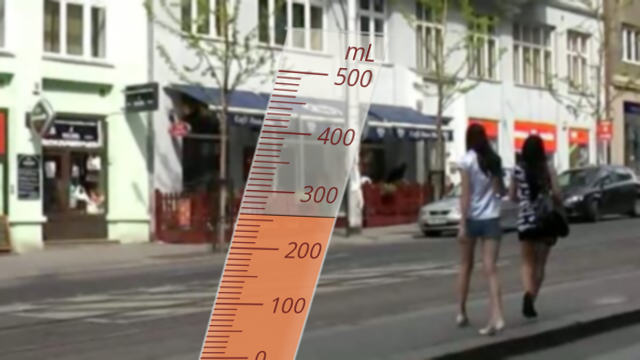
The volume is 260 mL
